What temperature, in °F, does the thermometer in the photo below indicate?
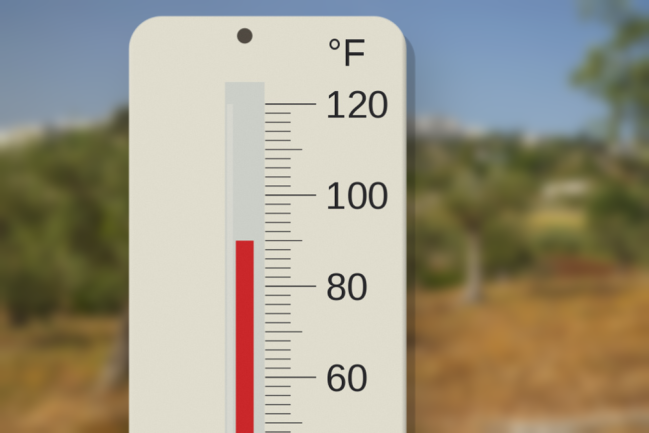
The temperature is 90 °F
